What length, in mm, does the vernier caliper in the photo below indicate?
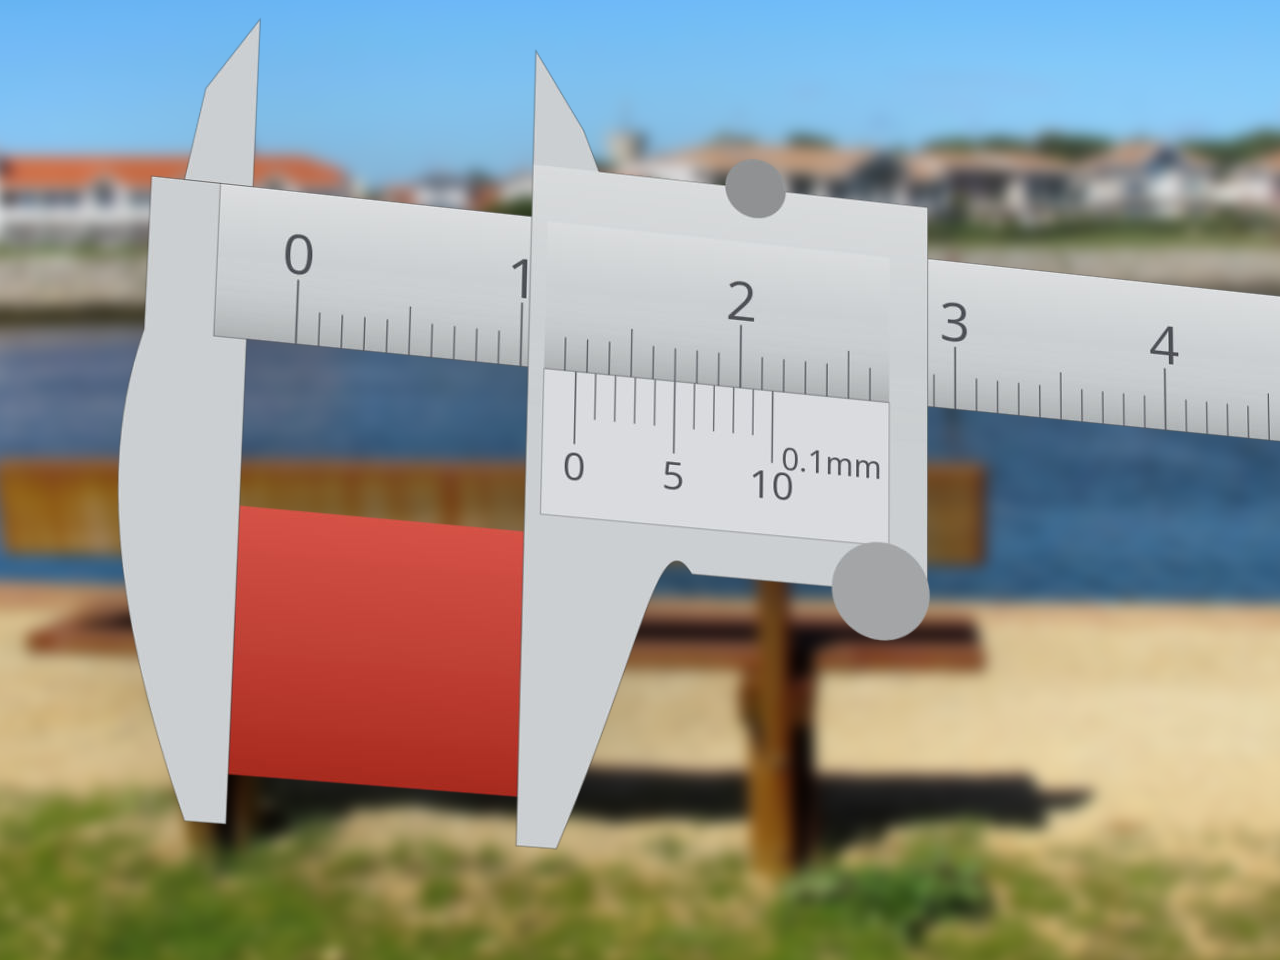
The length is 12.5 mm
